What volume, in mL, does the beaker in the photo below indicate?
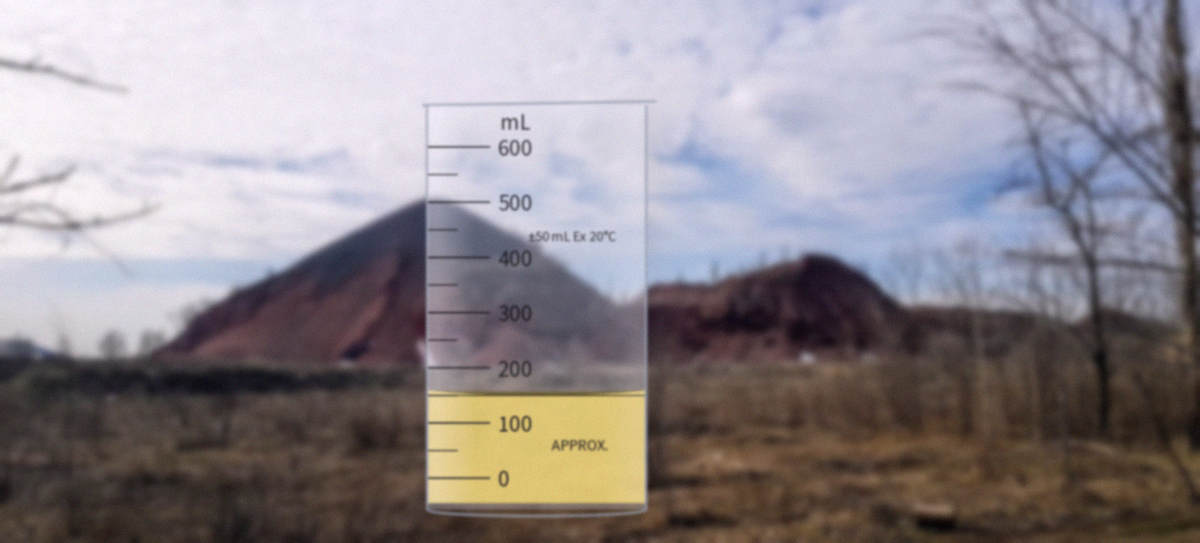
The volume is 150 mL
